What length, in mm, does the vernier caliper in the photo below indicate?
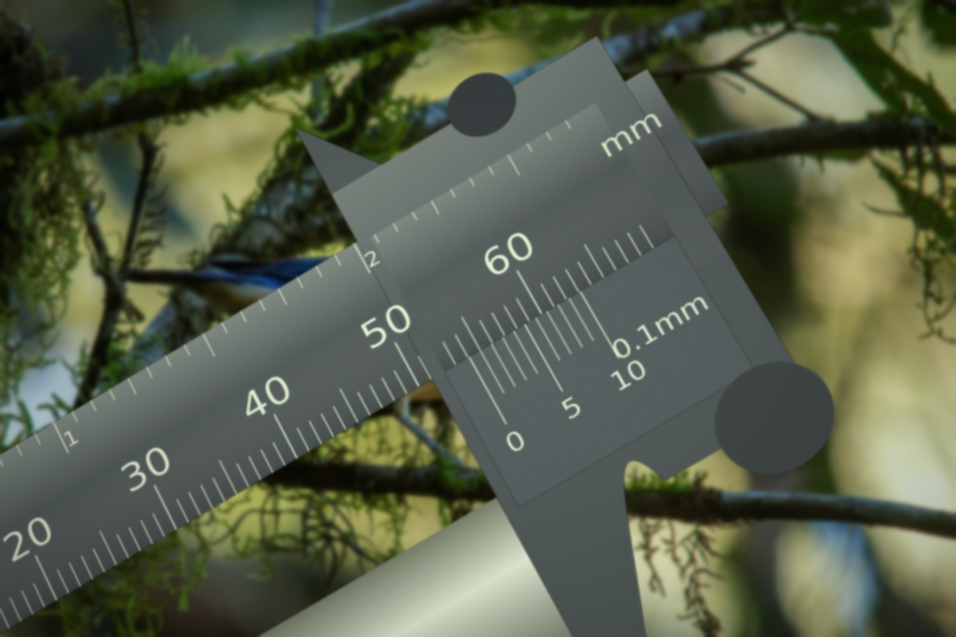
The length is 54.1 mm
